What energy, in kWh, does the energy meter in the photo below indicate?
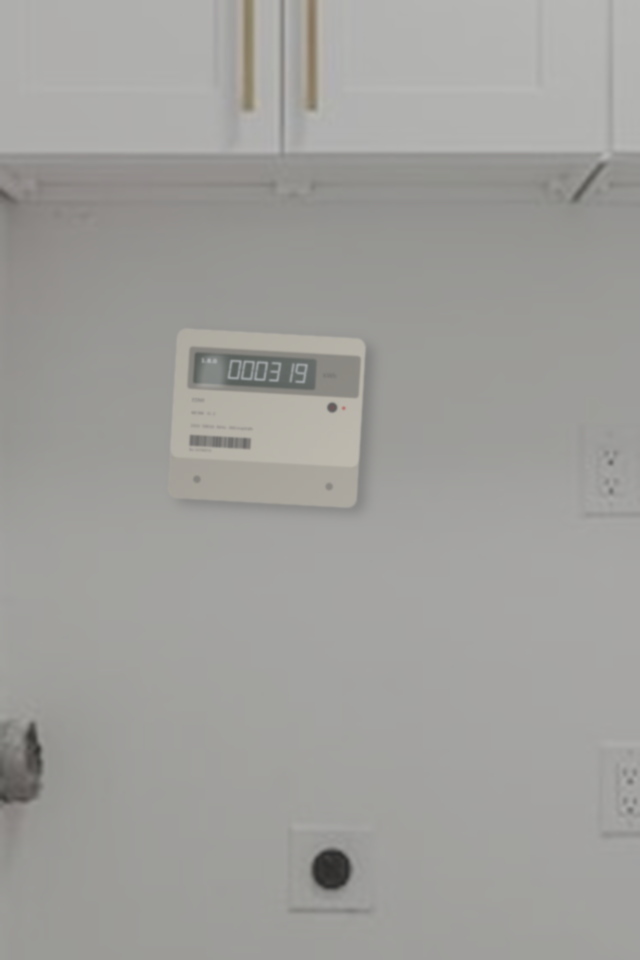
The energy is 319 kWh
